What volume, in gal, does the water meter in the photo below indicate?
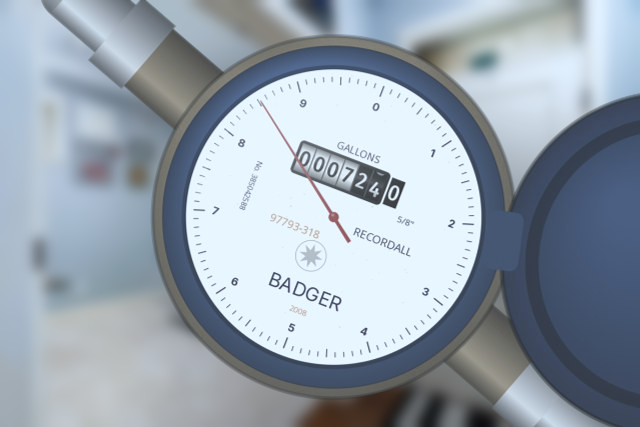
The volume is 7238.5 gal
